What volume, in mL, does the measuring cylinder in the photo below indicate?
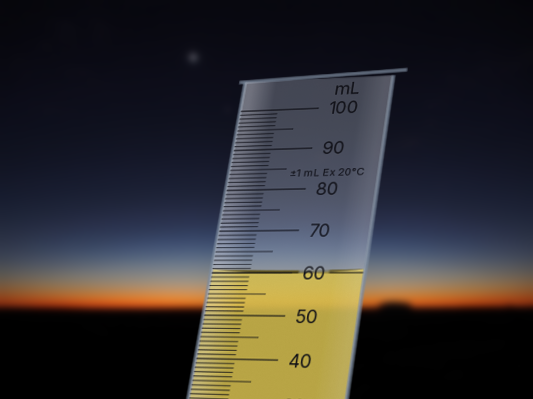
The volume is 60 mL
